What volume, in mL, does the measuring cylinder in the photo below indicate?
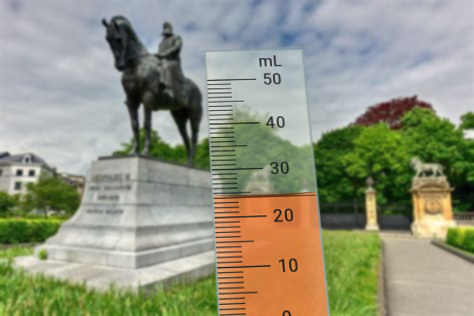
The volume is 24 mL
